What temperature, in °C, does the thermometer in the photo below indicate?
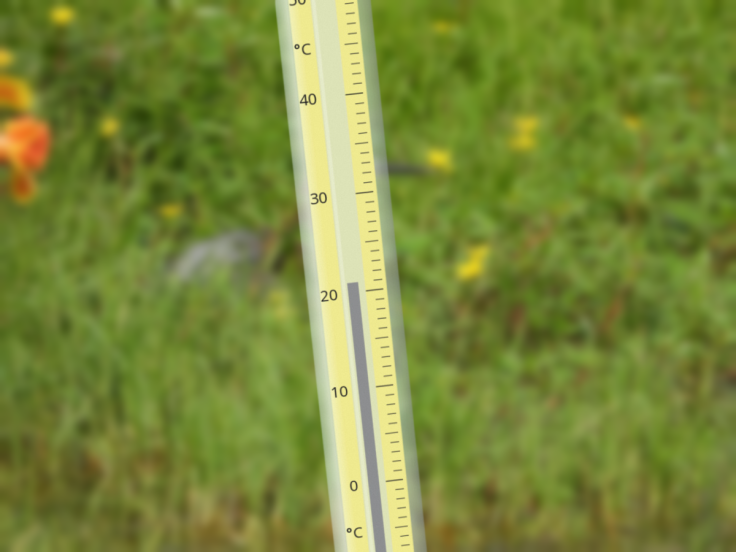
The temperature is 21 °C
